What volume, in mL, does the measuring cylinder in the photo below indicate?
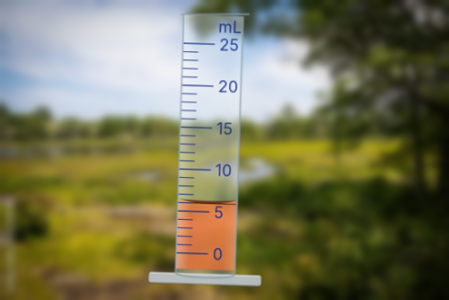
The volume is 6 mL
